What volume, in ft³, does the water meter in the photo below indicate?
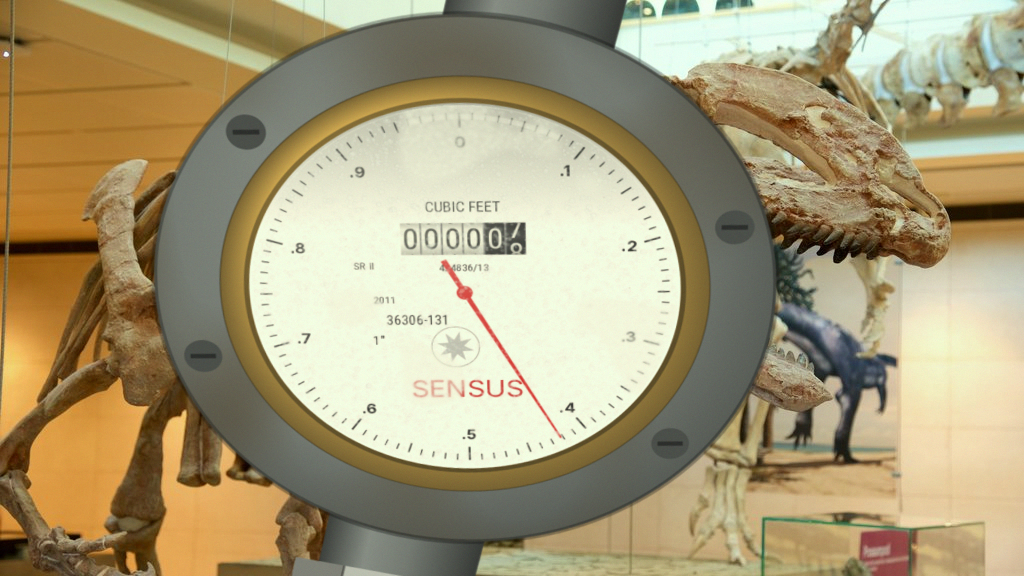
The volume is 7.42 ft³
